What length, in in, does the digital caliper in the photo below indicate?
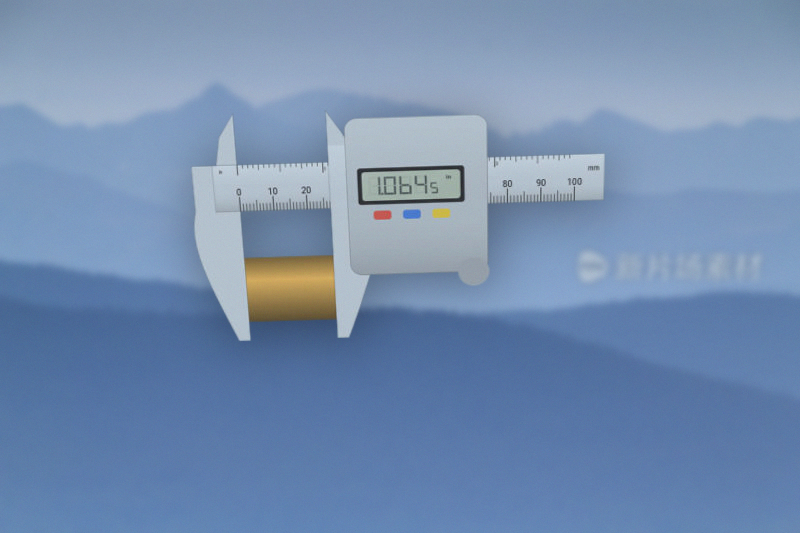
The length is 1.0645 in
